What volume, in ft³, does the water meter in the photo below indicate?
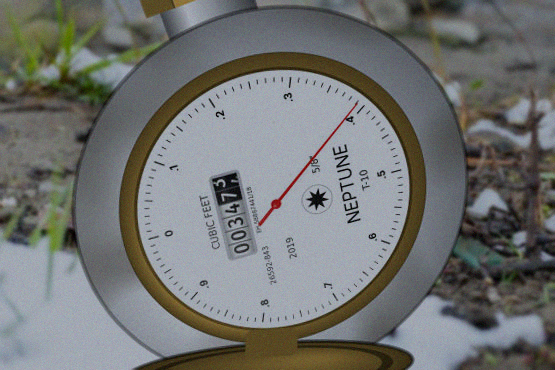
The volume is 3473.39 ft³
